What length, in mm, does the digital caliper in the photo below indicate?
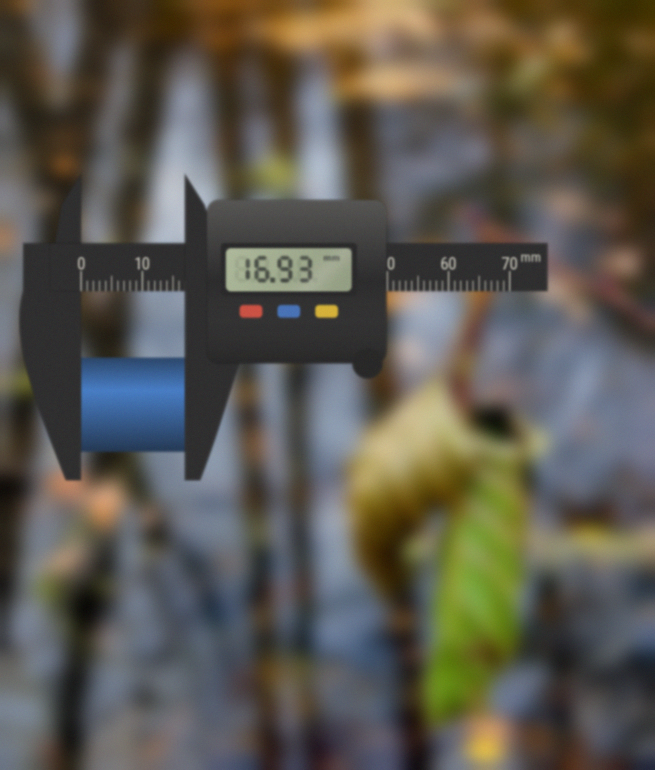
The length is 16.93 mm
